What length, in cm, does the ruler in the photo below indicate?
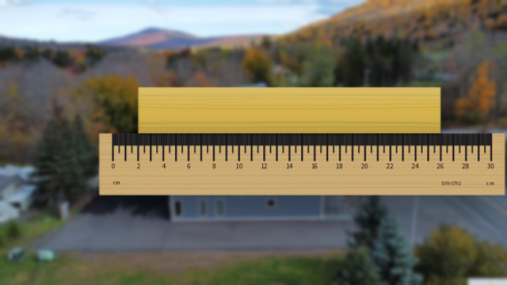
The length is 24 cm
